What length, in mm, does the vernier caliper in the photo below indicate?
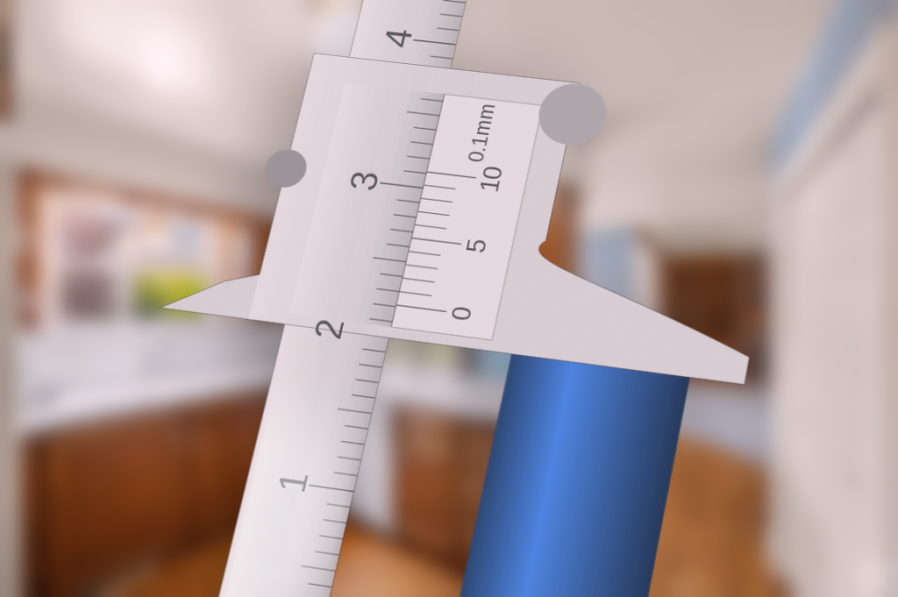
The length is 22.1 mm
